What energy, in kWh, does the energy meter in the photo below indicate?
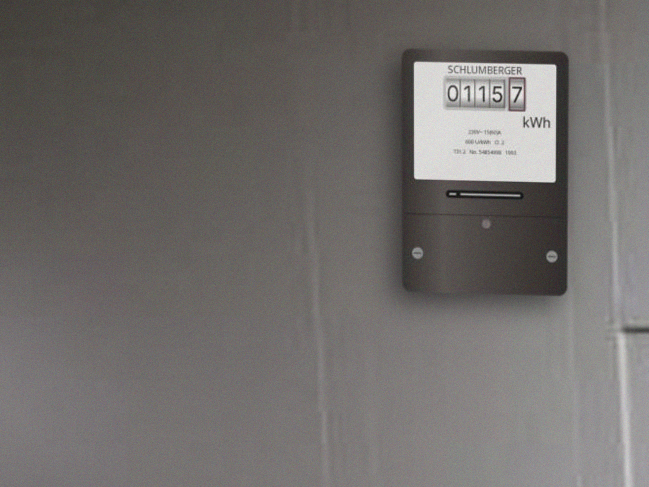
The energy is 115.7 kWh
